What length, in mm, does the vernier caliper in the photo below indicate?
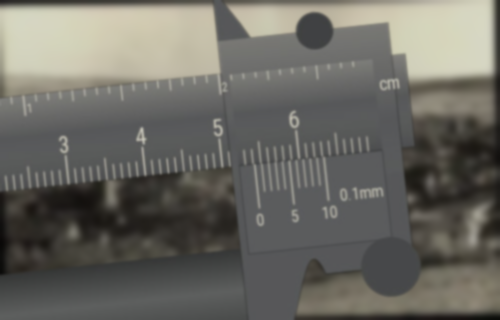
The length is 54.2 mm
